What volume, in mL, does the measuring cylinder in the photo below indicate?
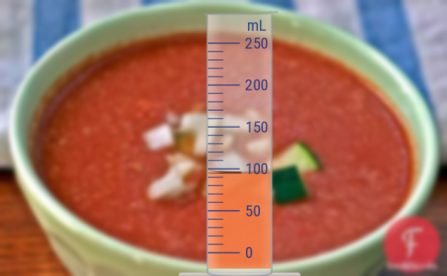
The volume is 95 mL
